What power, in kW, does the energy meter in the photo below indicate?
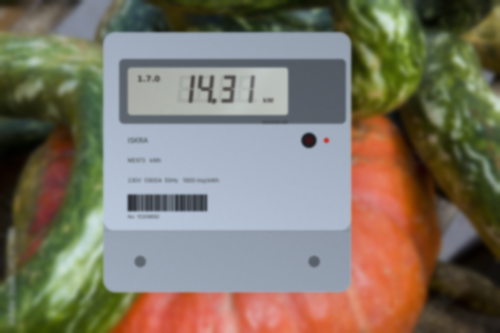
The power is 14.31 kW
